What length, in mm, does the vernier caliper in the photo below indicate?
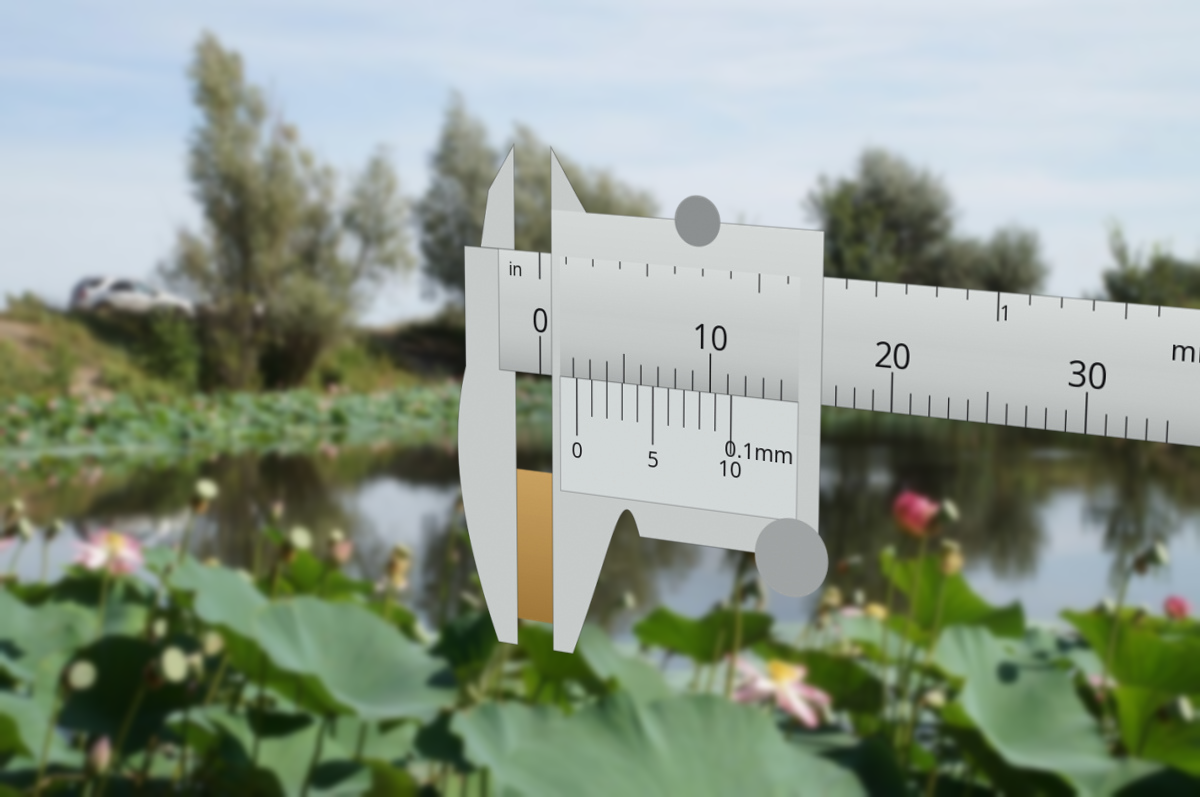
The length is 2.2 mm
